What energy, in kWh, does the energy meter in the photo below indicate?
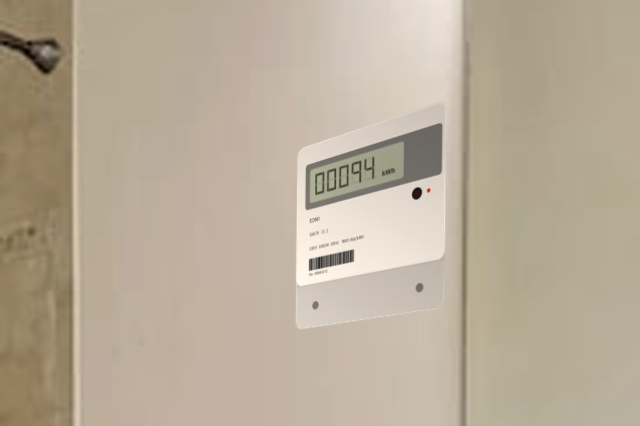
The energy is 94 kWh
